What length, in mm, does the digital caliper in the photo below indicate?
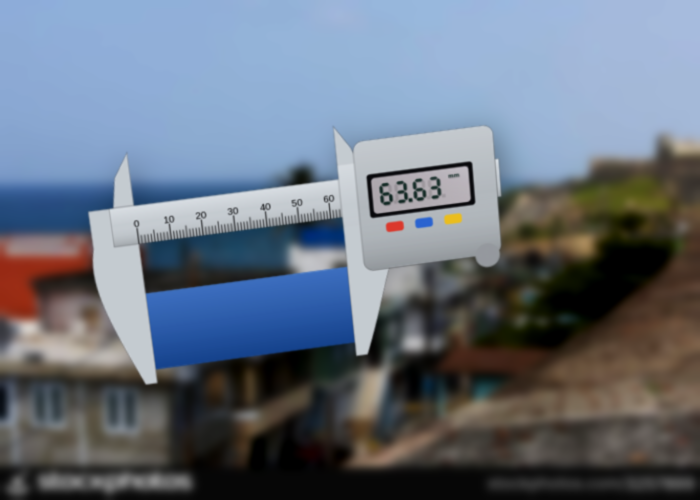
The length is 63.63 mm
